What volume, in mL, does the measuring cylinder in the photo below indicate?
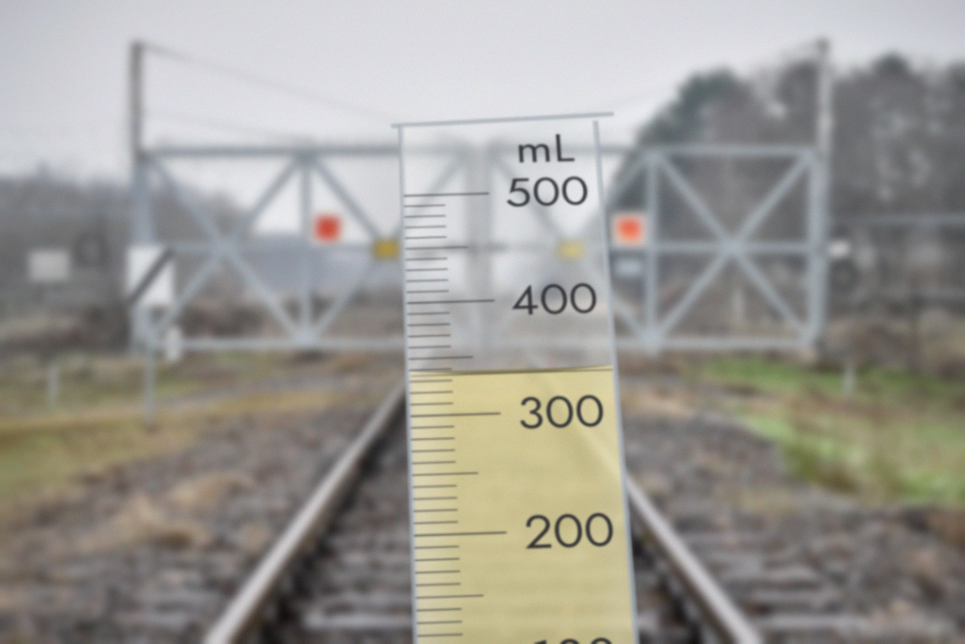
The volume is 335 mL
